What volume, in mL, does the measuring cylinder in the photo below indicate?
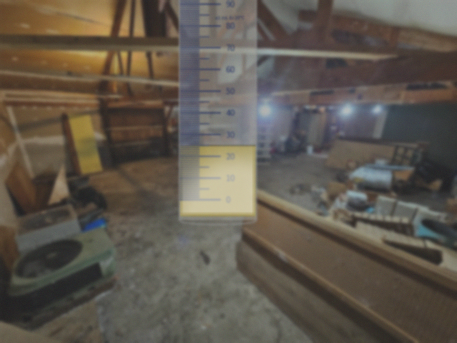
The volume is 25 mL
